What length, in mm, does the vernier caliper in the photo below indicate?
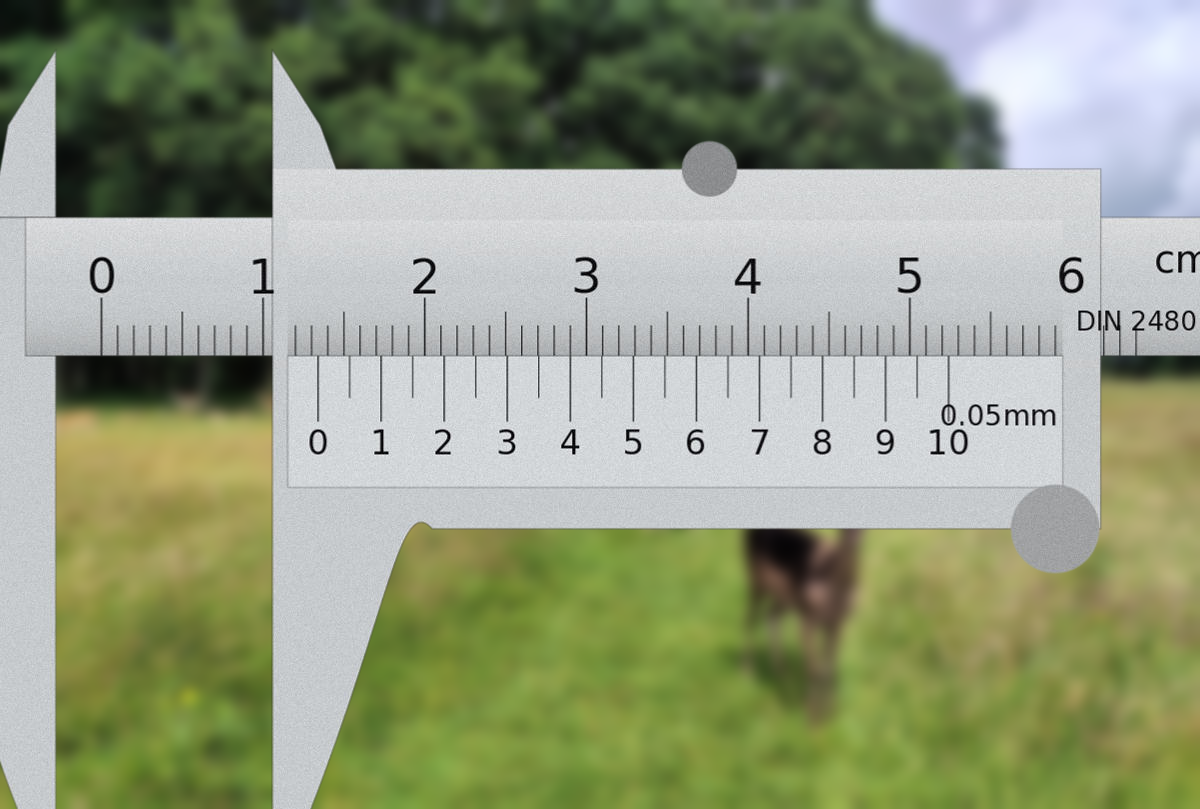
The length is 13.4 mm
